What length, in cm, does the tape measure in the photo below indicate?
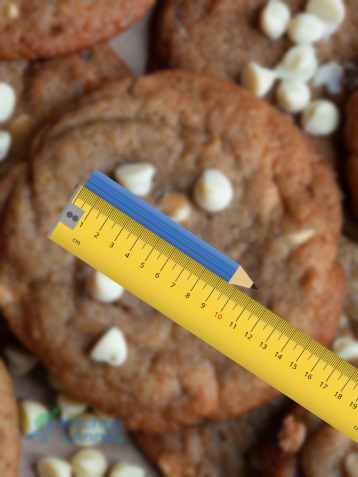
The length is 11 cm
